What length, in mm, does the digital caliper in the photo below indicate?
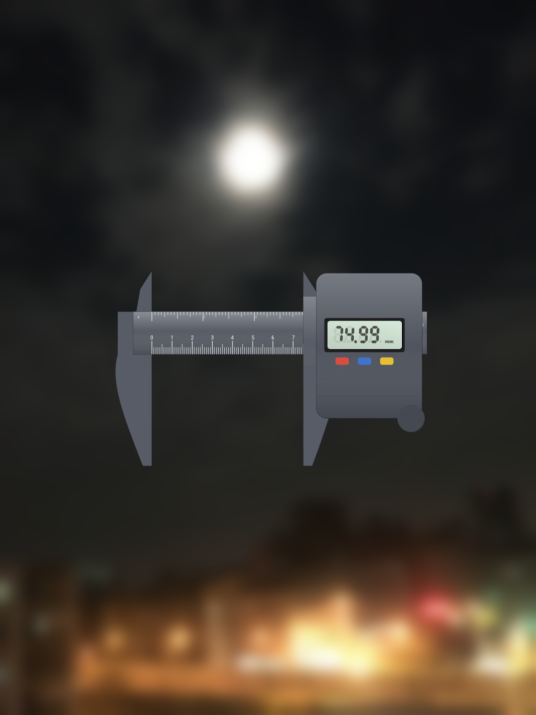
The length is 74.99 mm
